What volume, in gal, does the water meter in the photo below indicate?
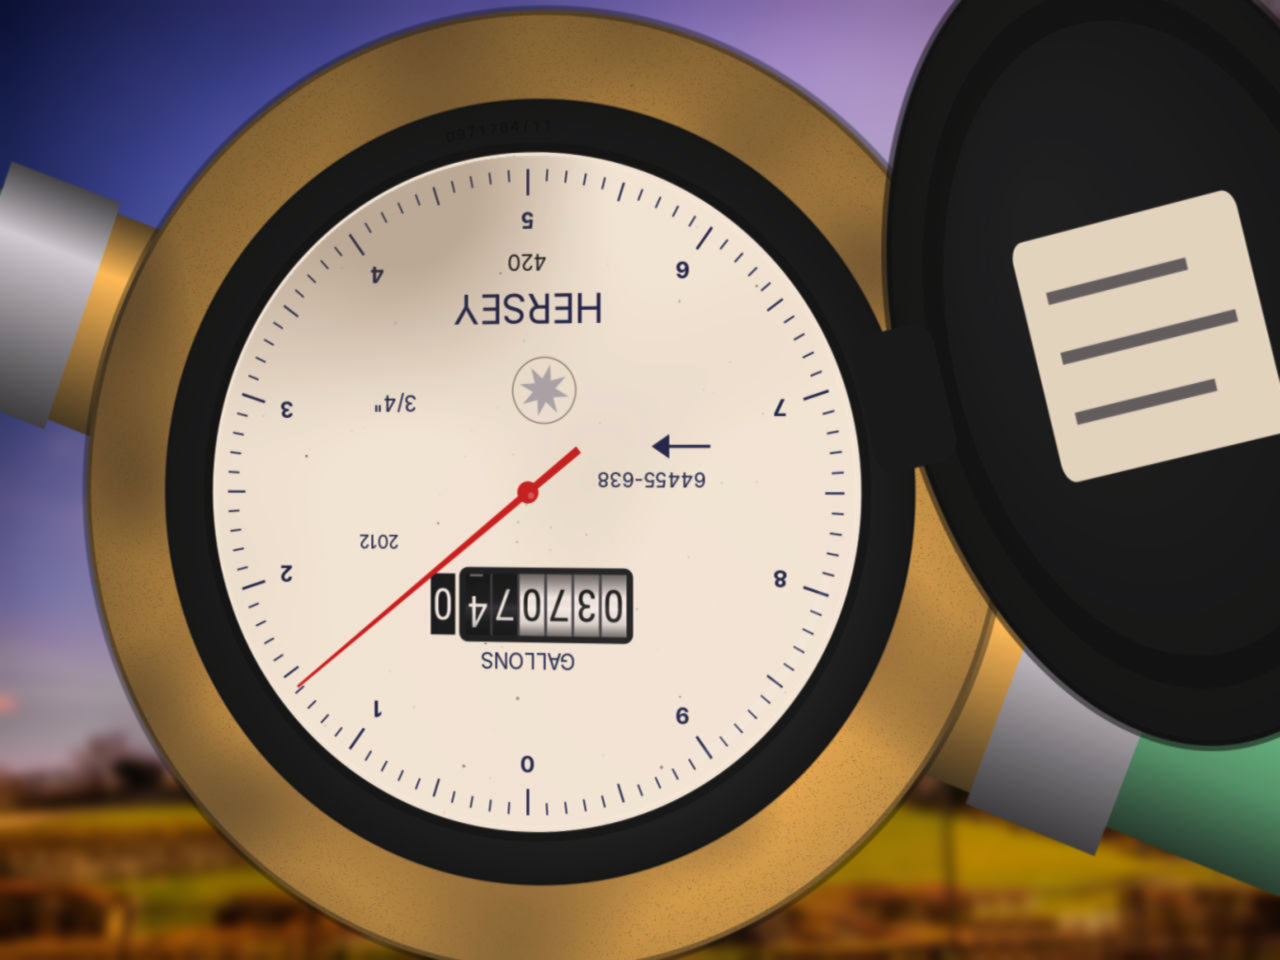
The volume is 370741.4 gal
